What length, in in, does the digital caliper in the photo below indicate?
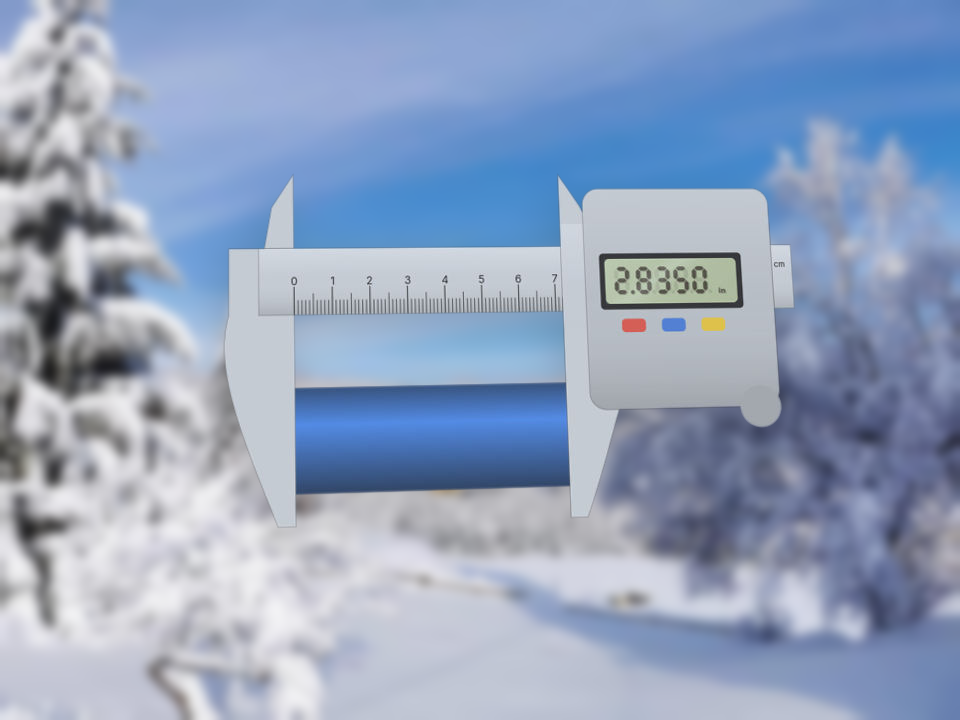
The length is 2.8350 in
